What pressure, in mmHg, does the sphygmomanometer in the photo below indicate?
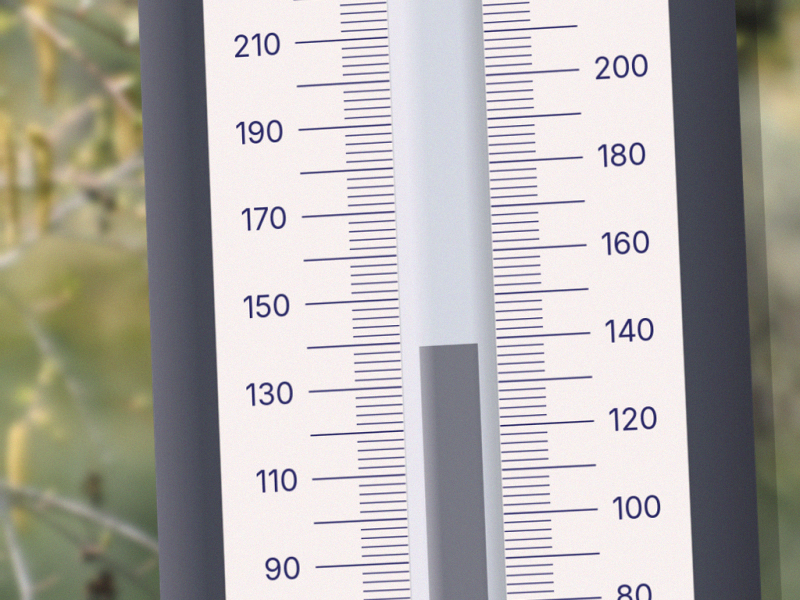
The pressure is 139 mmHg
